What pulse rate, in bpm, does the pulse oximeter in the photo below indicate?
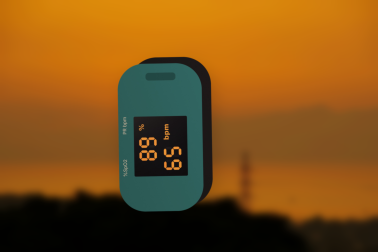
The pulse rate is 65 bpm
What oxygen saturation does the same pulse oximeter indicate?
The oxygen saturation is 89 %
